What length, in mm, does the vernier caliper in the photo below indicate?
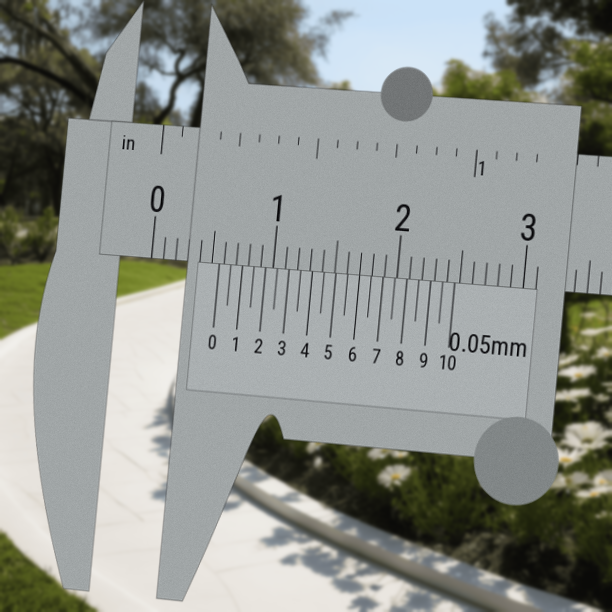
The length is 5.6 mm
